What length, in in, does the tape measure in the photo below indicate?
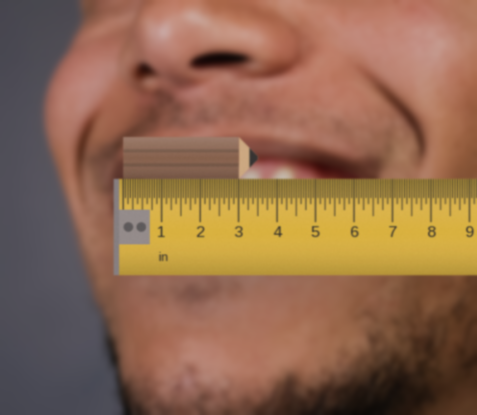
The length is 3.5 in
